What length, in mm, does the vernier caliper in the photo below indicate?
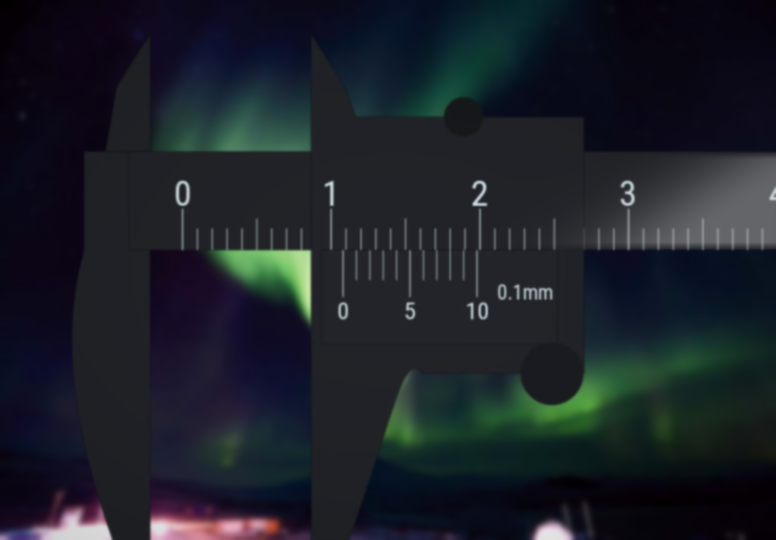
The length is 10.8 mm
